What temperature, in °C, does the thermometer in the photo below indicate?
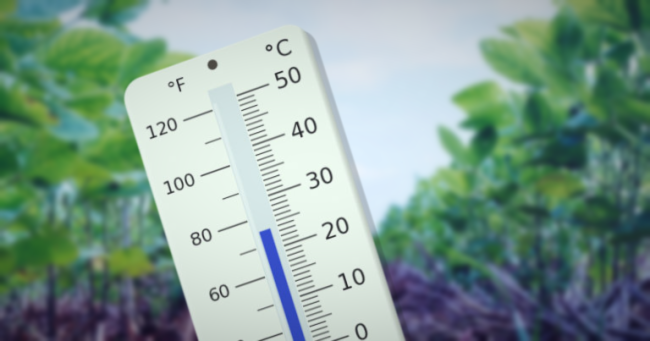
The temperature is 24 °C
